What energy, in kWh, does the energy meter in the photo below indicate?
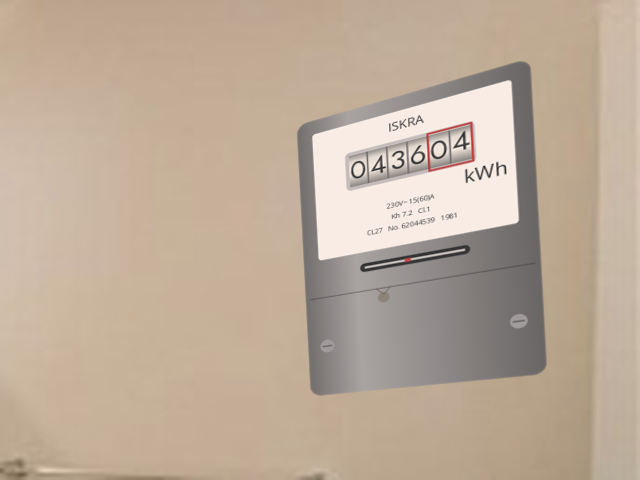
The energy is 436.04 kWh
